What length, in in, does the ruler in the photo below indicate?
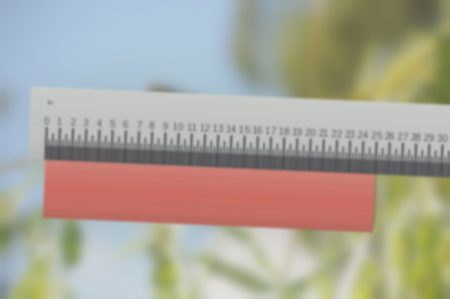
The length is 25 in
